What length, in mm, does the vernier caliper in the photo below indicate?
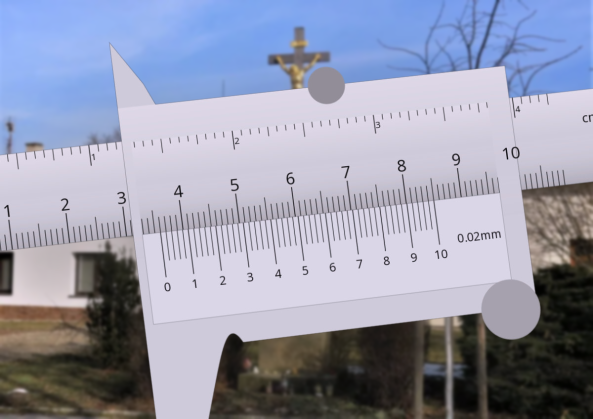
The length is 36.0 mm
